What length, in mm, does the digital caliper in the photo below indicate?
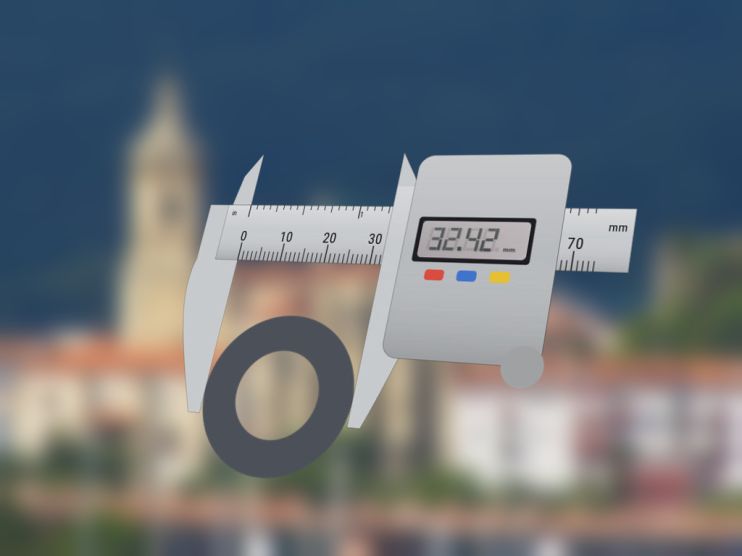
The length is 32.42 mm
